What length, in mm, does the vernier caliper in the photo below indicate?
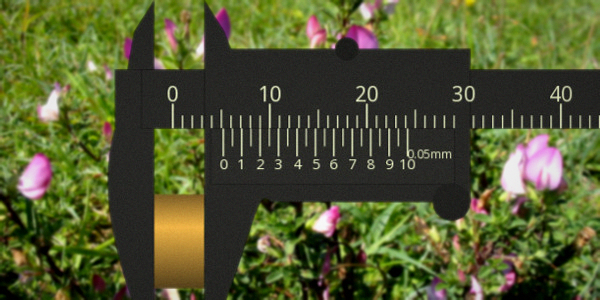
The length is 5.2 mm
